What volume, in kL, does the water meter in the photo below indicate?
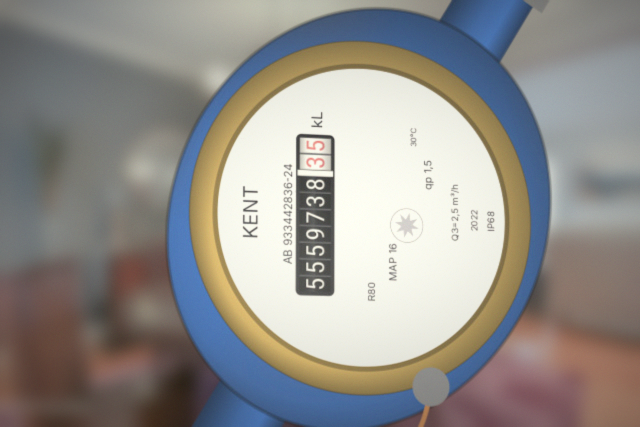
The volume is 5559738.35 kL
